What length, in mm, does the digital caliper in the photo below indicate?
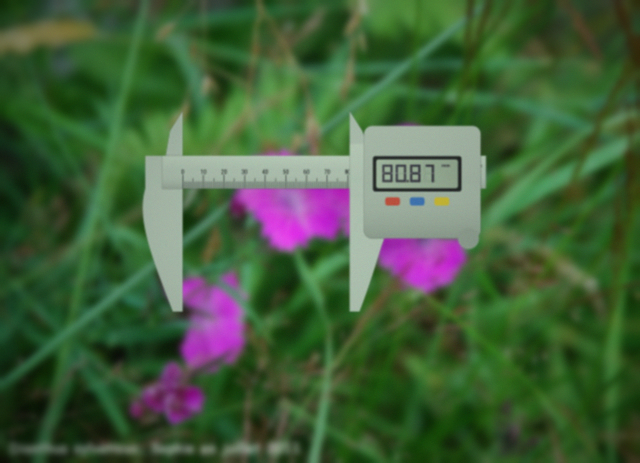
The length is 80.87 mm
